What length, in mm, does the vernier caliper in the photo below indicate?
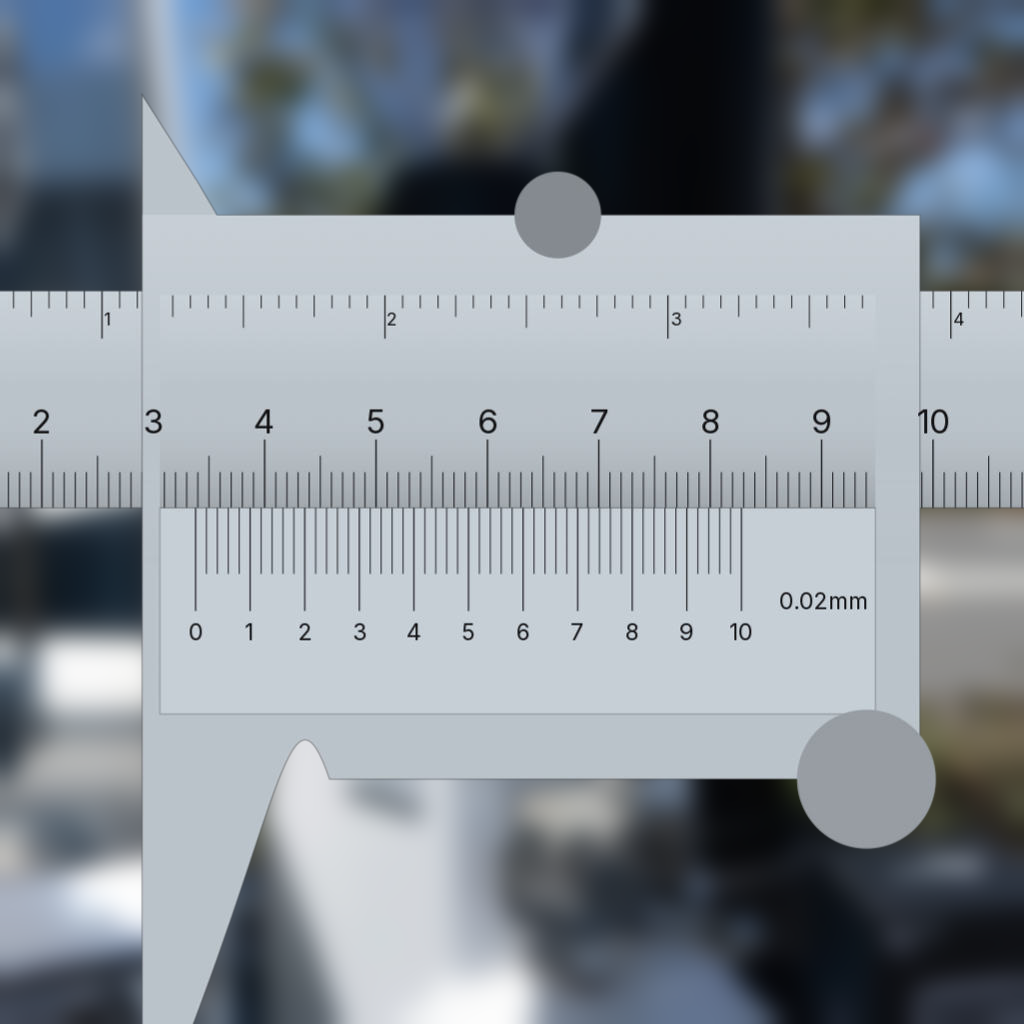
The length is 33.8 mm
